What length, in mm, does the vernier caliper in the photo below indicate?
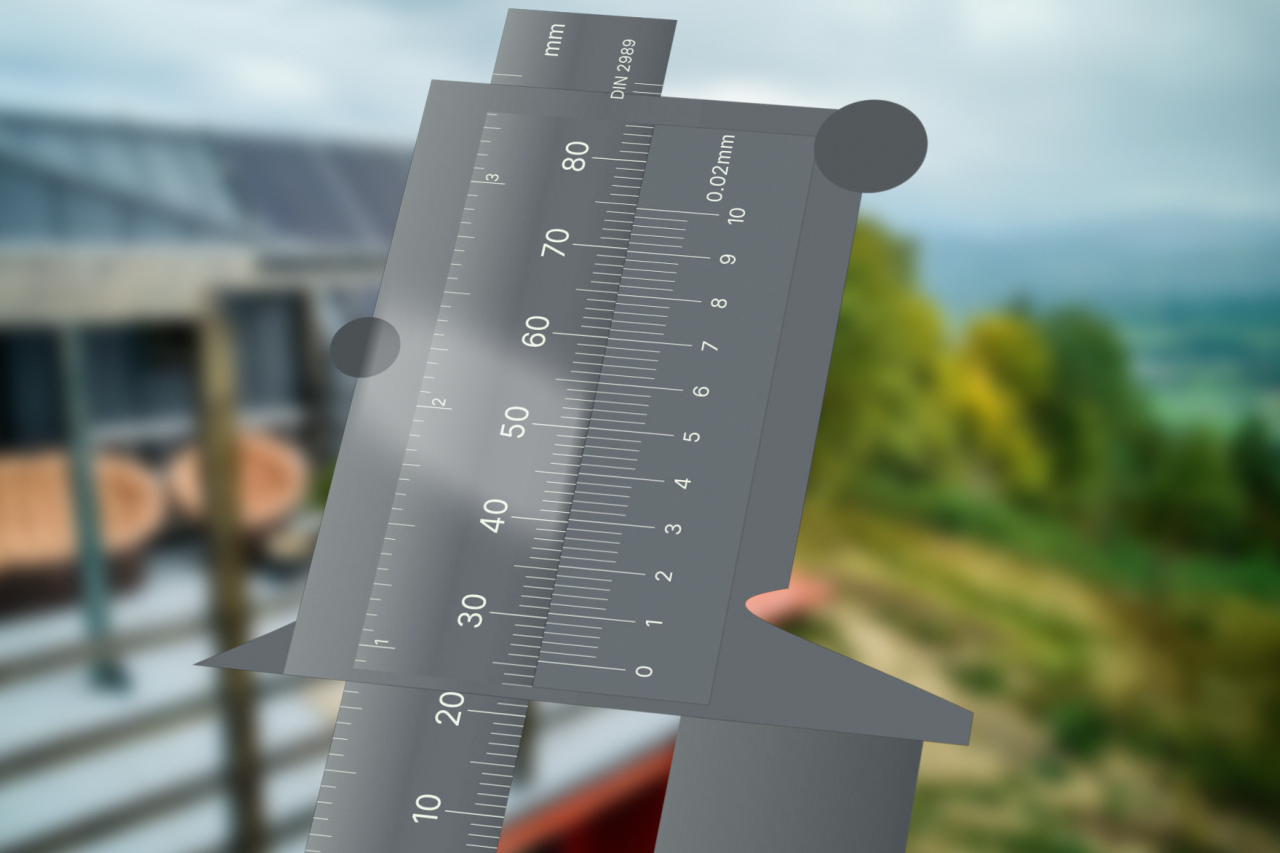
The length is 25.6 mm
